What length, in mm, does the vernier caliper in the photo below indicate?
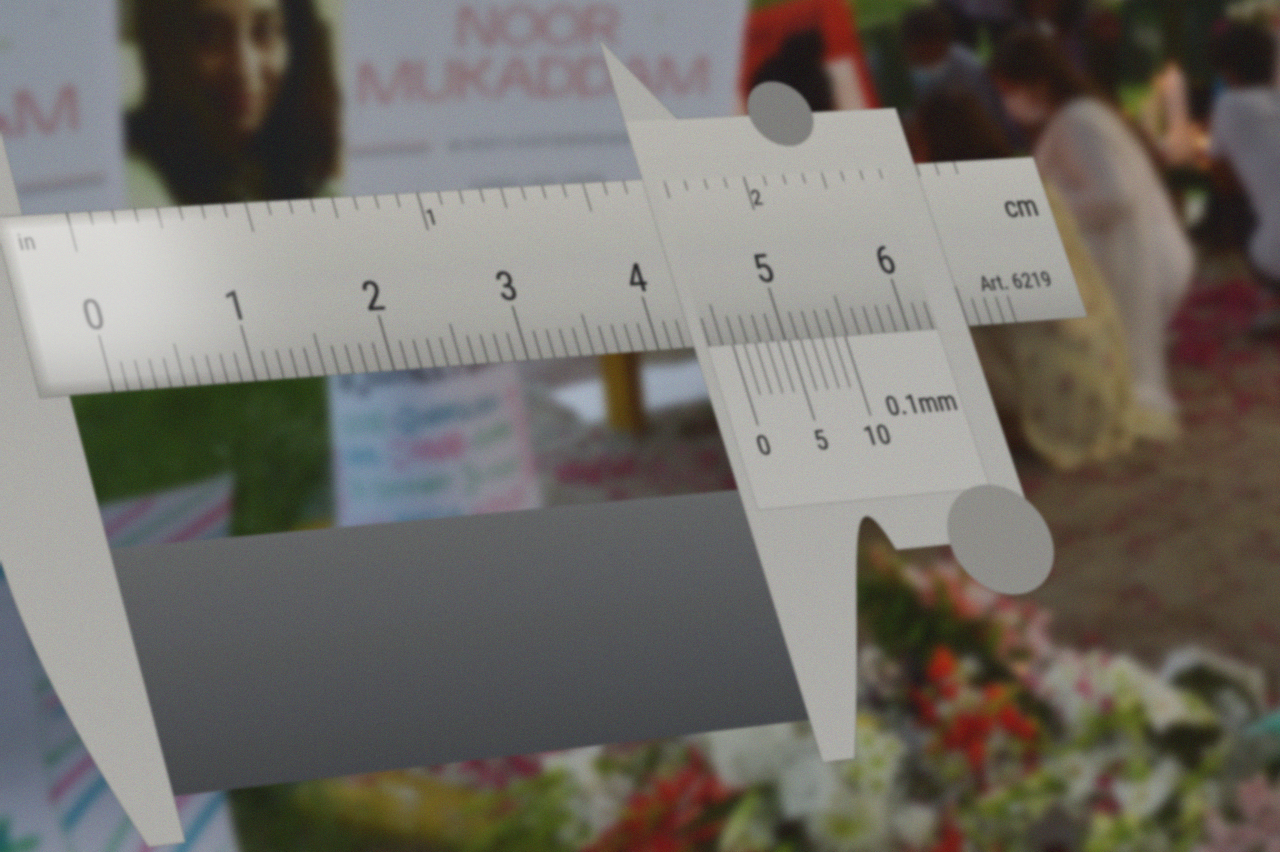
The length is 45.8 mm
